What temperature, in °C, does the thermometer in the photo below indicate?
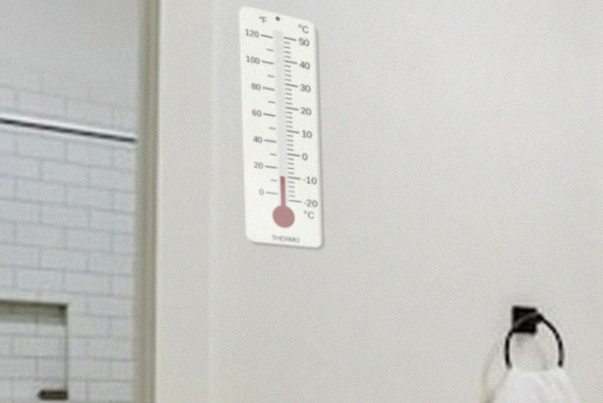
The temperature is -10 °C
